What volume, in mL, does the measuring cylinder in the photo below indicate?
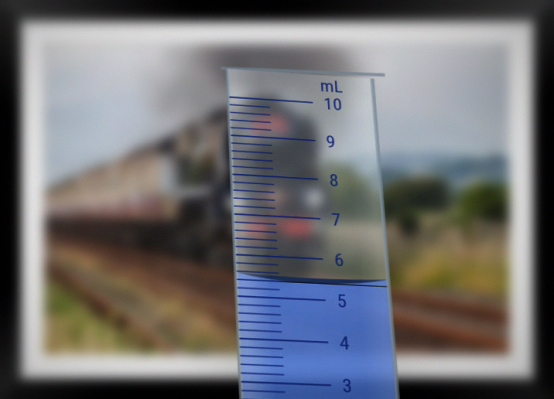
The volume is 5.4 mL
